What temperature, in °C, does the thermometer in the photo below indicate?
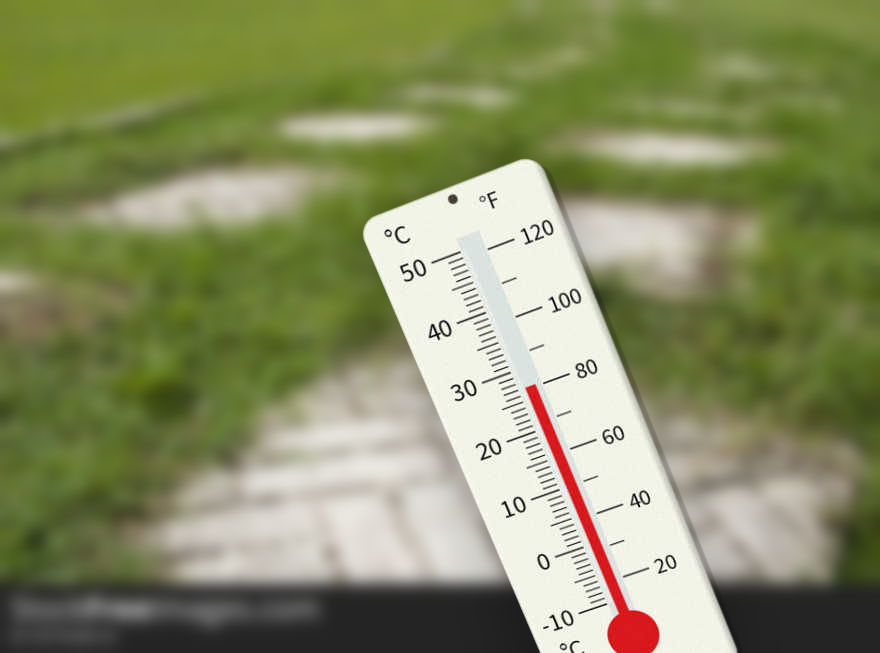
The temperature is 27 °C
